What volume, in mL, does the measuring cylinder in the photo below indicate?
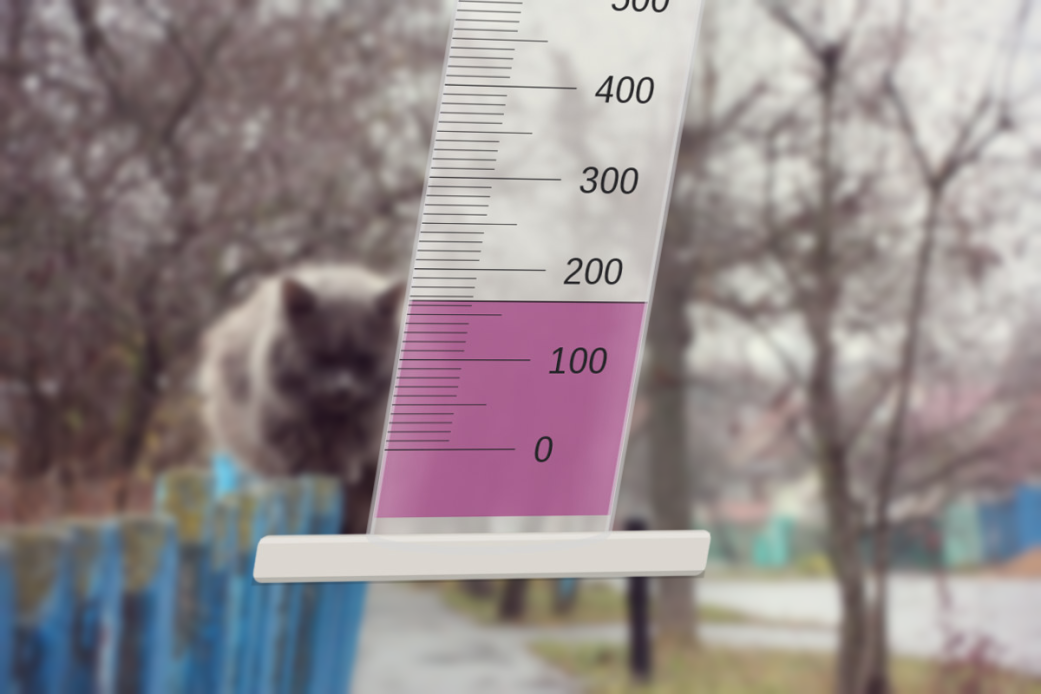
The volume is 165 mL
